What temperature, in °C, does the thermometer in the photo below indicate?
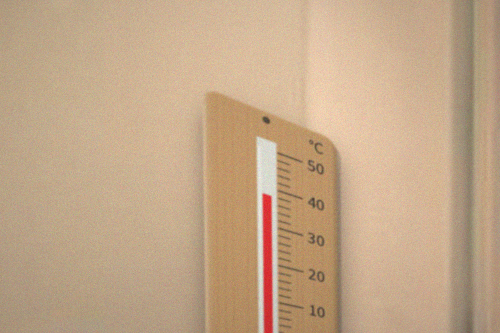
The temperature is 38 °C
